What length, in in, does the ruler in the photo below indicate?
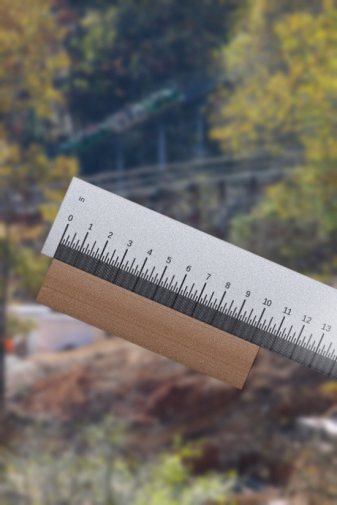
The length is 10.5 in
